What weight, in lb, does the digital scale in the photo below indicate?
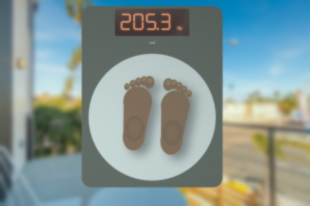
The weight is 205.3 lb
